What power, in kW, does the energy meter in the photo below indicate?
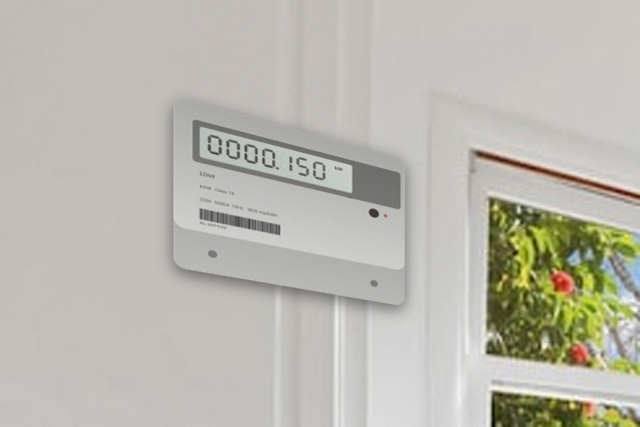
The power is 0.150 kW
